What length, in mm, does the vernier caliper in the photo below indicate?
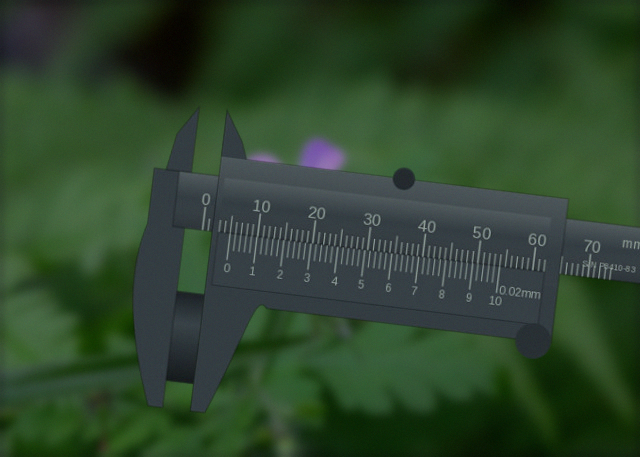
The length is 5.0 mm
